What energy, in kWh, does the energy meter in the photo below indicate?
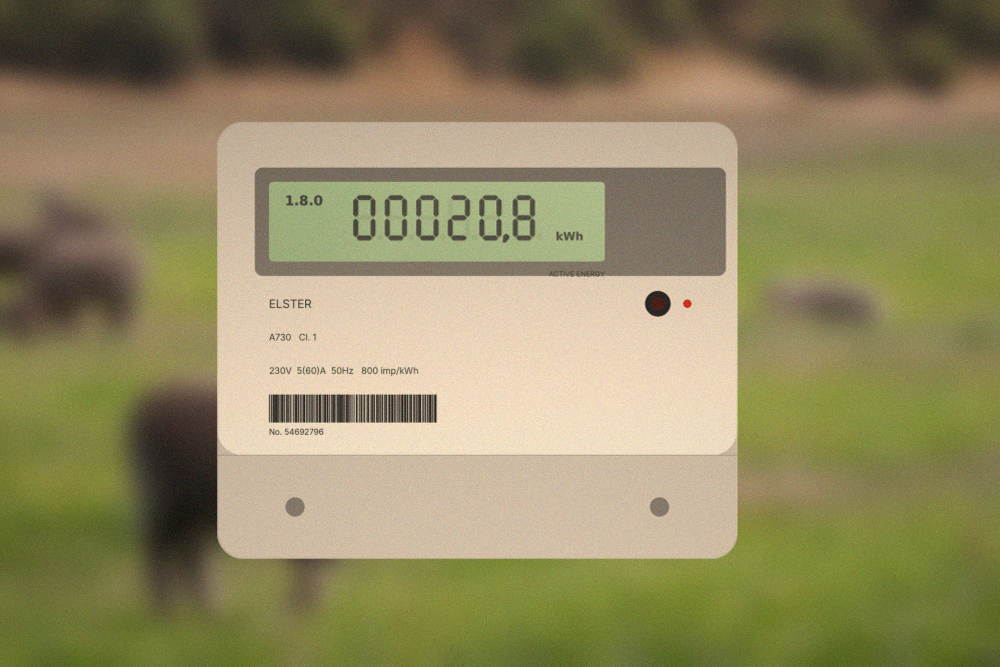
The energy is 20.8 kWh
